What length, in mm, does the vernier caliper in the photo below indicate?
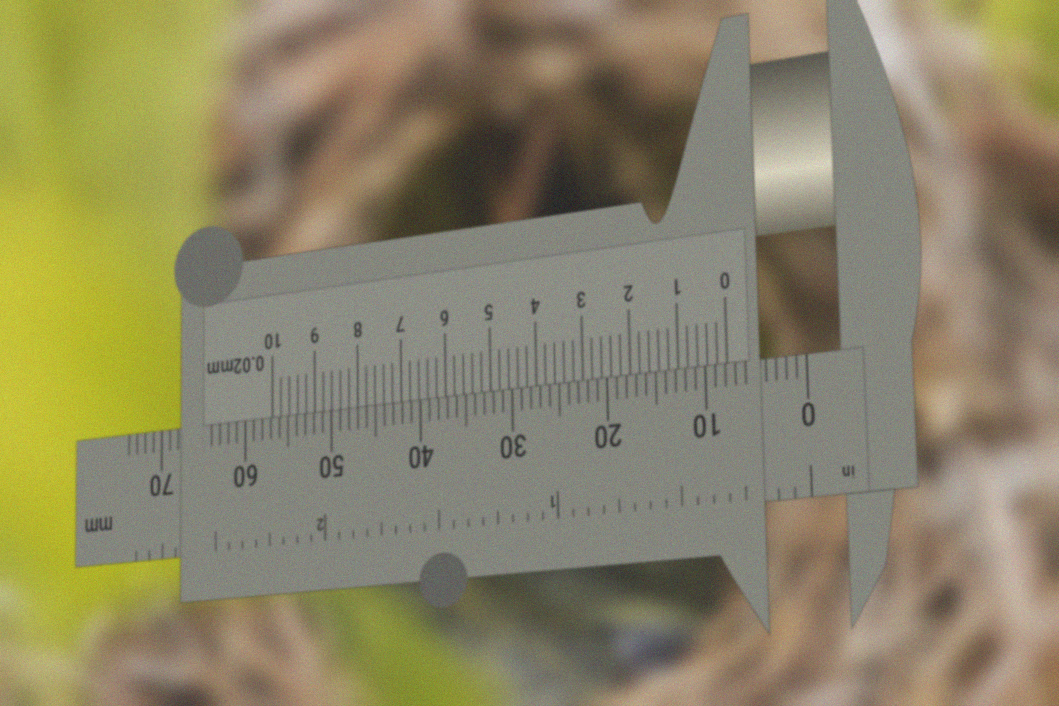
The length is 7.8 mm
